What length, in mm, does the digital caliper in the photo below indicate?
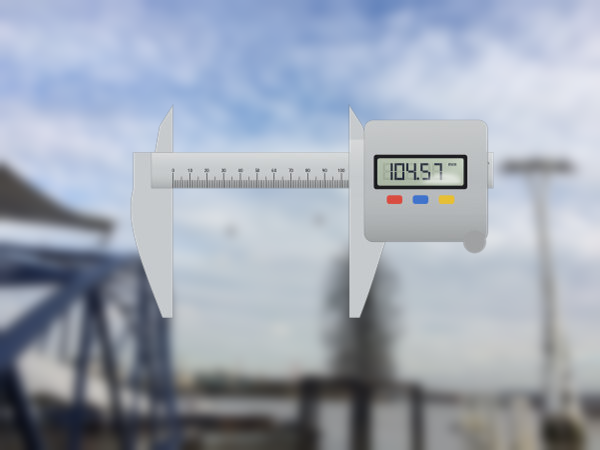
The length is 104.57 mm
